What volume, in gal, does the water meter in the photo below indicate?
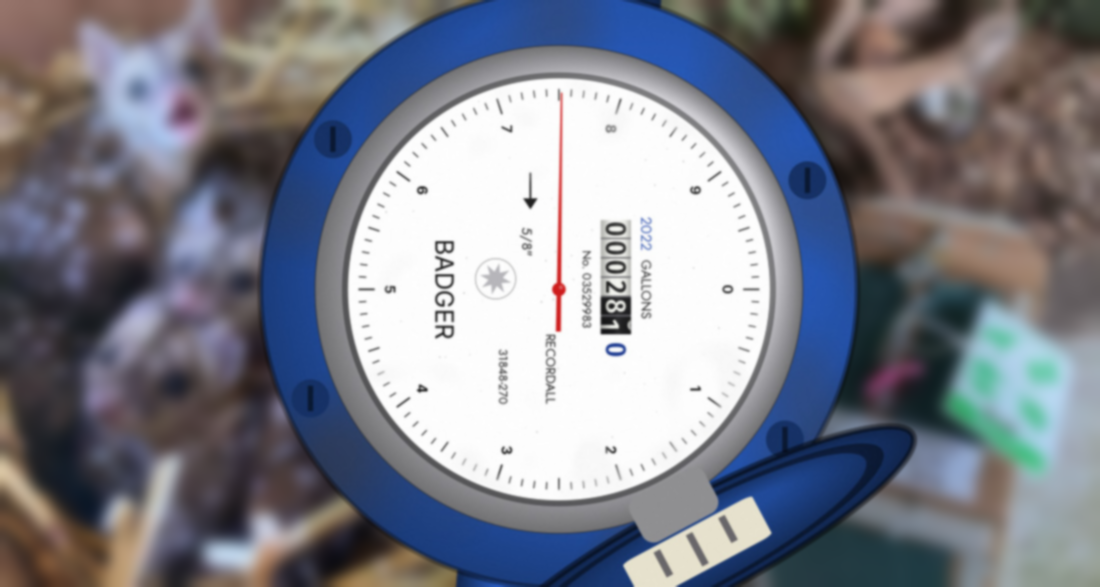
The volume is 2807.5 gal
